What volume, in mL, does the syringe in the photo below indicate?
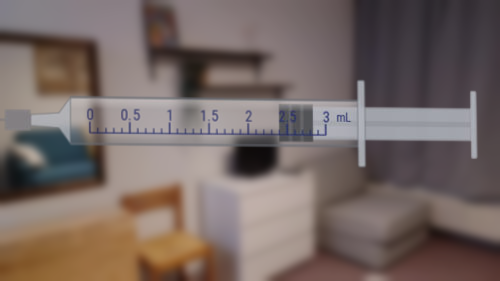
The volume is 2.4 mL
